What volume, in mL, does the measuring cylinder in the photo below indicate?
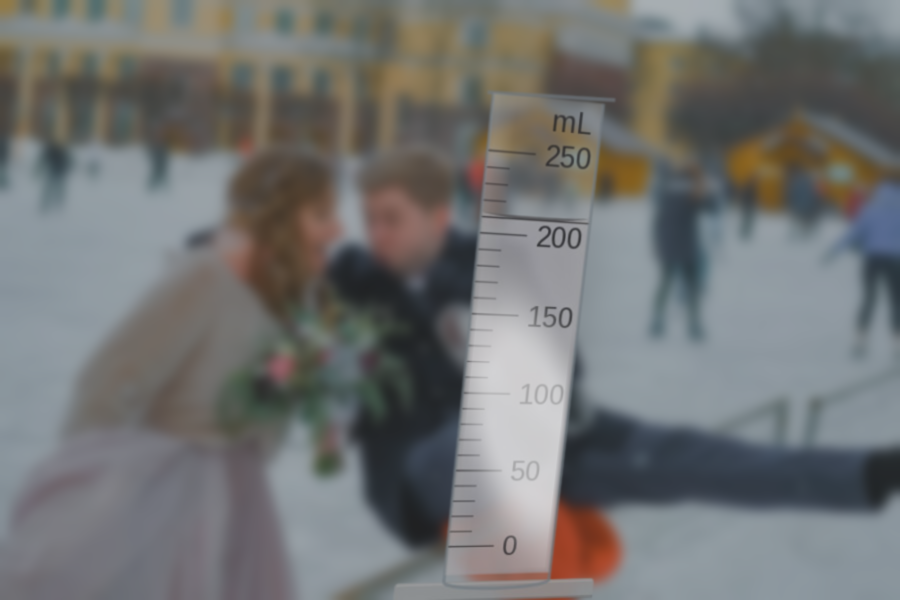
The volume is 210 mL
